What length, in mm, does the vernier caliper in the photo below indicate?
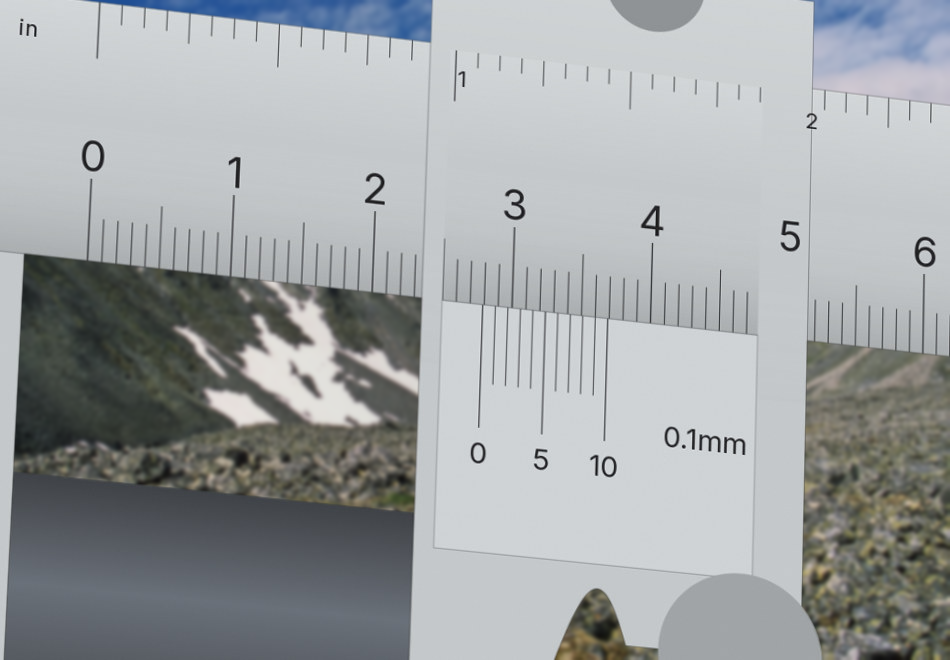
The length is 27.9 mm
